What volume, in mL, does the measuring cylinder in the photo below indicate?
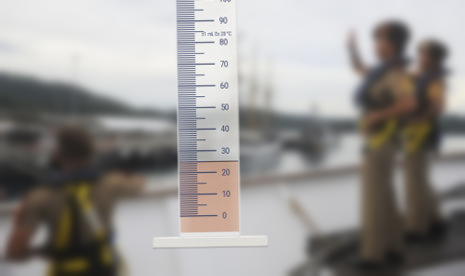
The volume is 25 mL
